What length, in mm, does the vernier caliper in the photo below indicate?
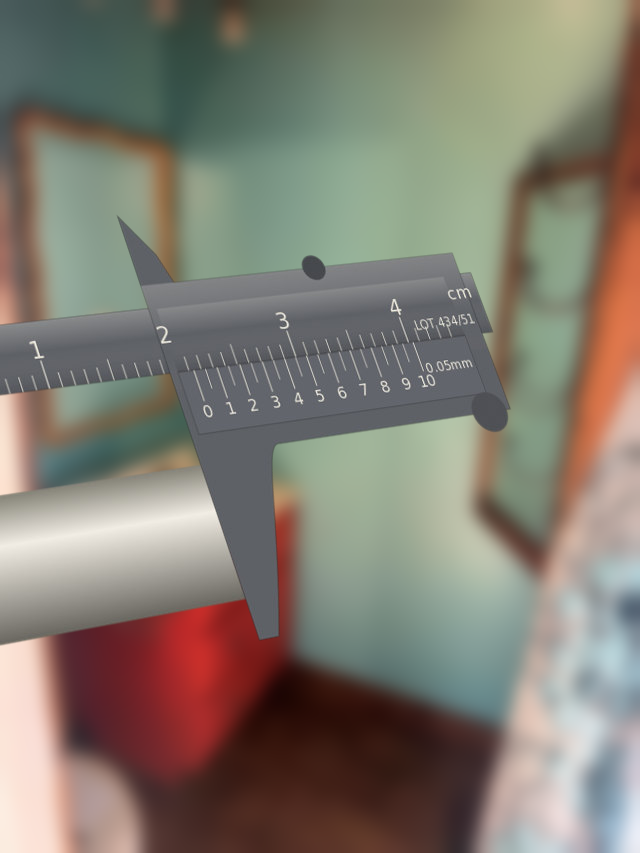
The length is 21.4 mm
